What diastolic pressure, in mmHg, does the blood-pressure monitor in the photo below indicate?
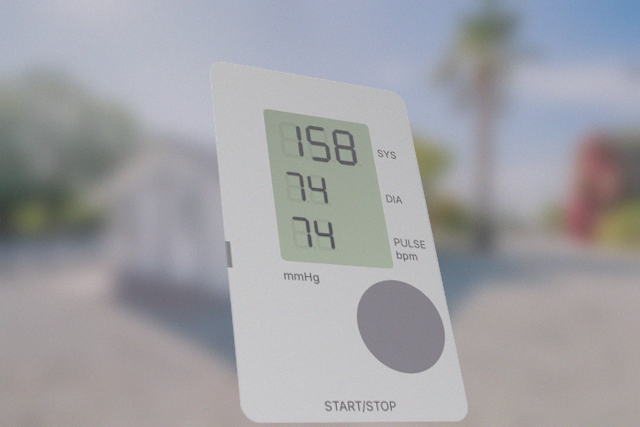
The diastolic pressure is 74 mmHg
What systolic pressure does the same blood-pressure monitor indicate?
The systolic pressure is 158 mmHg
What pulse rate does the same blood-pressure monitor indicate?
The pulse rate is 74 bpm
